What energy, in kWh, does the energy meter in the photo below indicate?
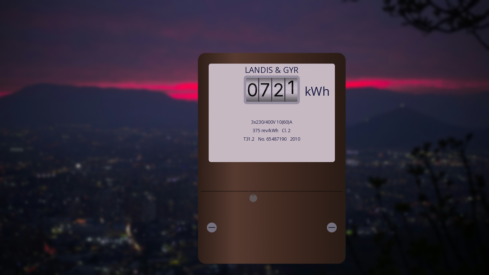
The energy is 721 kWh
